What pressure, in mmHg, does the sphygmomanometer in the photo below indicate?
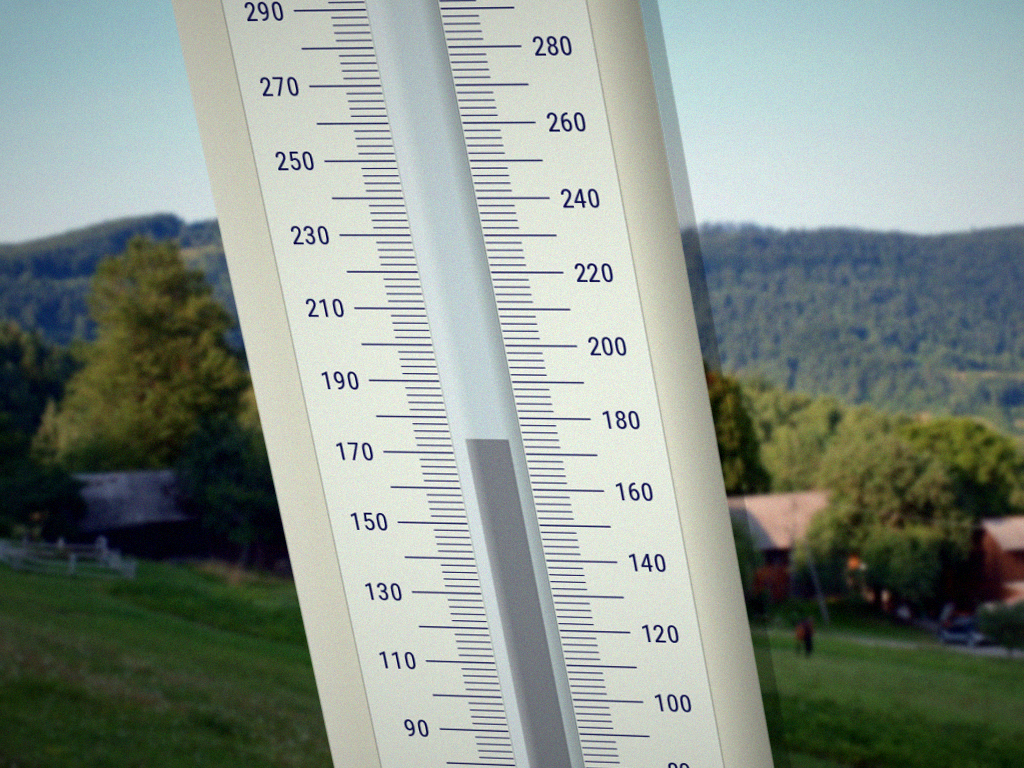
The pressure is 174 mmHg
